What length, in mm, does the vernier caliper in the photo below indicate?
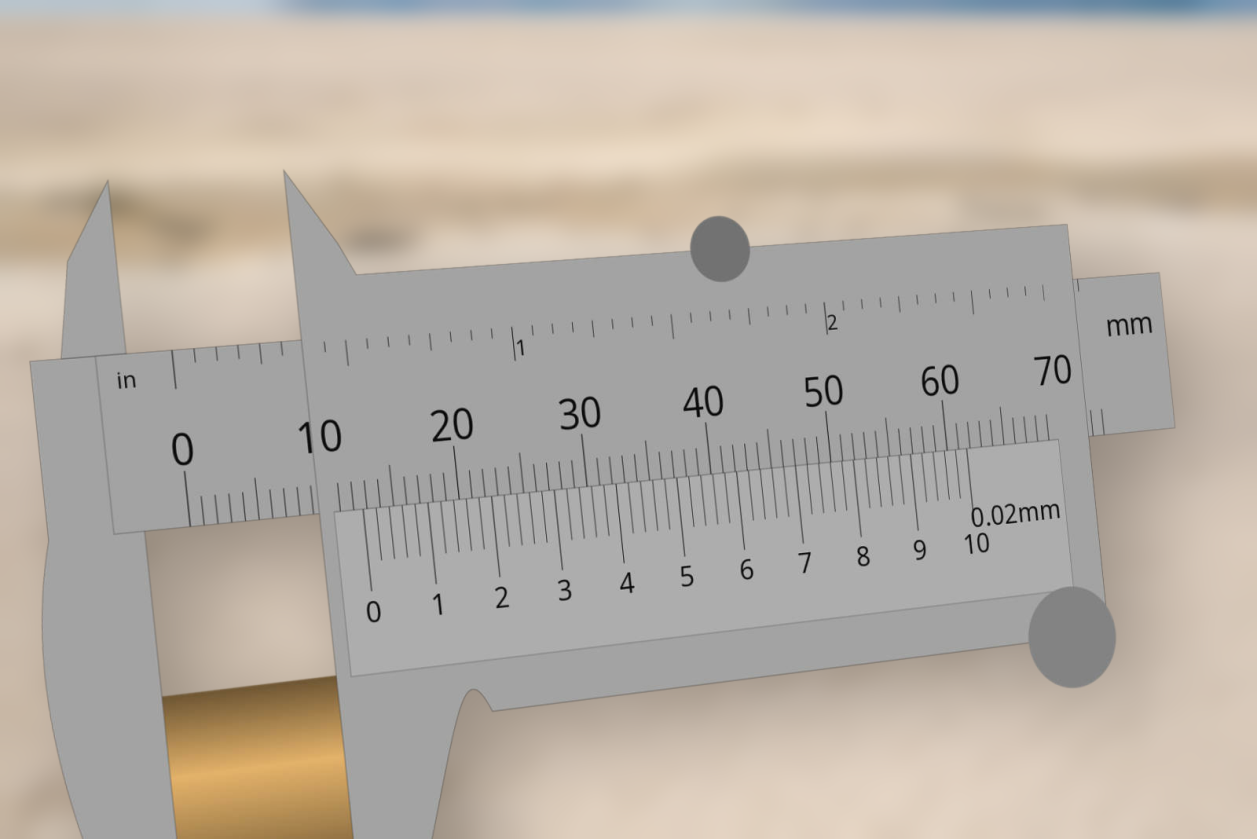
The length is 12.7 mm
